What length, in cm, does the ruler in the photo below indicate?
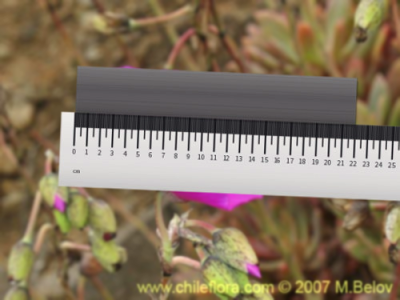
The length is 22 cm
